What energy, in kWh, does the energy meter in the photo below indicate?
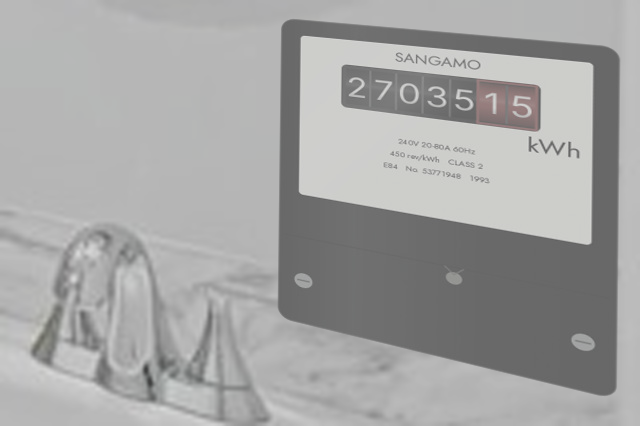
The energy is 27035.15 kWh
